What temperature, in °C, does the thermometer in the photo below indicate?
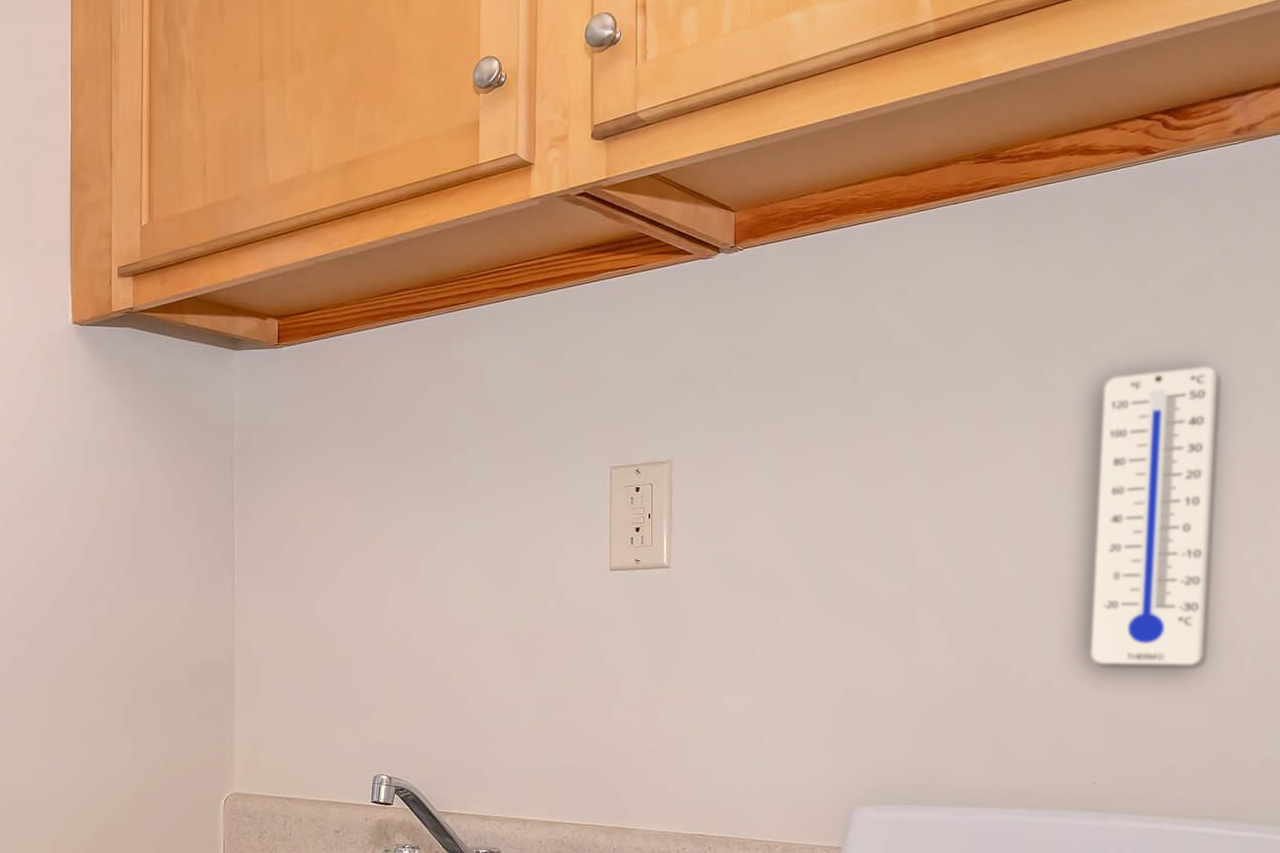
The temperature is 45 °C
